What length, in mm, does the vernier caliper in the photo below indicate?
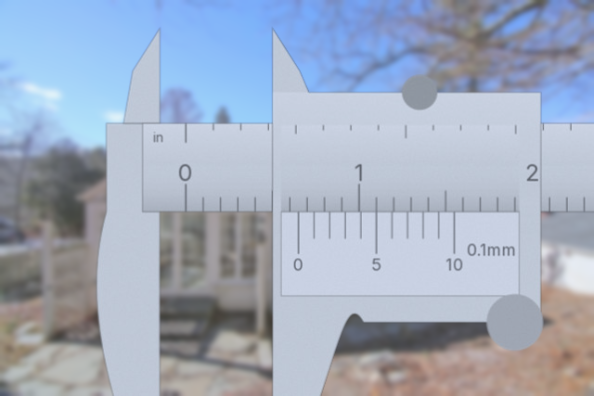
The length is 6.5 mm
